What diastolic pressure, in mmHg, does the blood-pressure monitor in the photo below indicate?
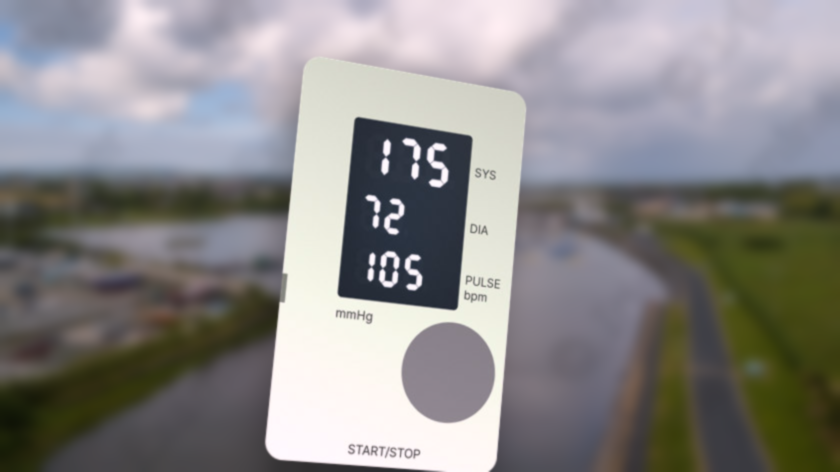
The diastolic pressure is 72 mmHg
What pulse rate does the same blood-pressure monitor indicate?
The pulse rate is 105 bpm
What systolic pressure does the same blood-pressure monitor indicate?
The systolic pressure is 175 mmHg
